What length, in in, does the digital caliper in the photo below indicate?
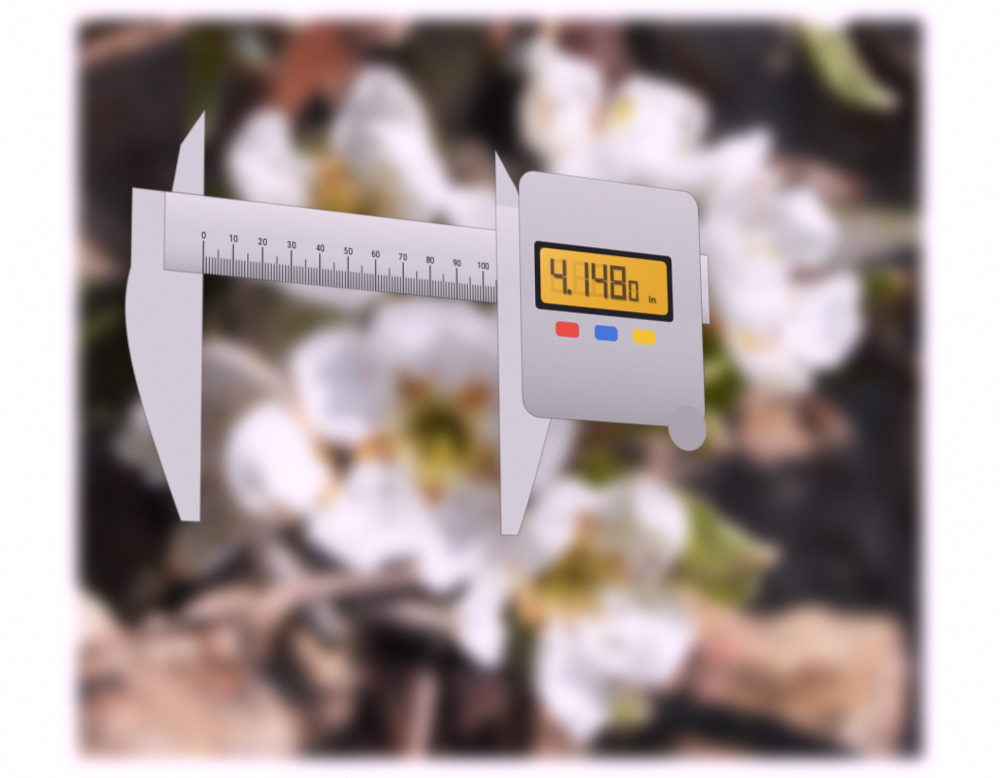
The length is 4.1480 in
